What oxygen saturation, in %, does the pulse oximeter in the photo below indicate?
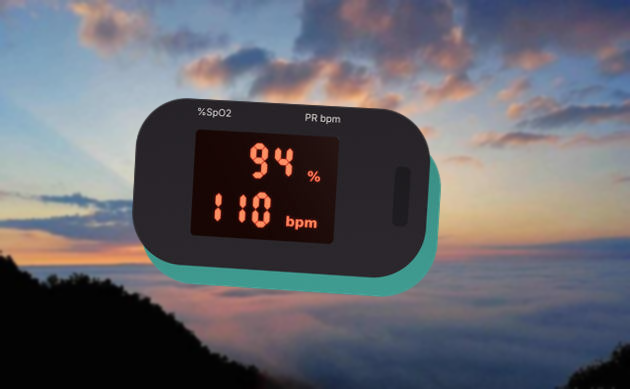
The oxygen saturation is 94 %
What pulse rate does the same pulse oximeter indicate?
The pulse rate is 110 bpm
